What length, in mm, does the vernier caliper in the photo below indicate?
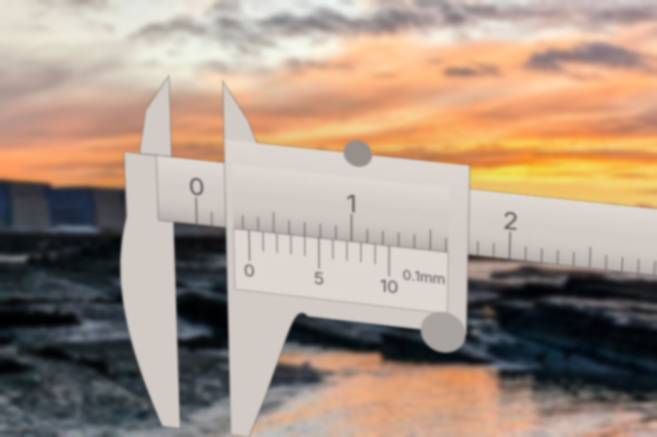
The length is 3.4 mm
